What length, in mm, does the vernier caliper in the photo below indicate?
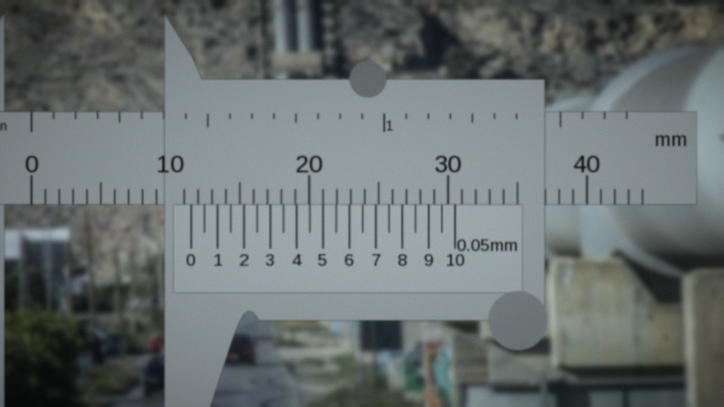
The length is 11.5 mm
